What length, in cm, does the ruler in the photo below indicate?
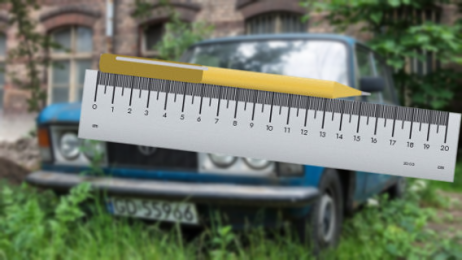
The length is 15.5 cm
